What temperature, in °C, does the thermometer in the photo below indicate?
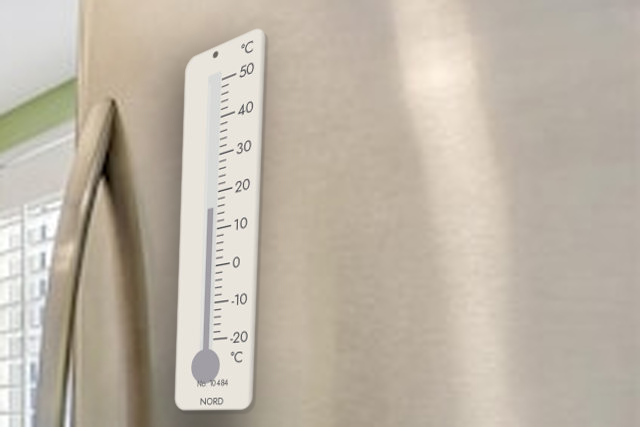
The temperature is 16 °C
